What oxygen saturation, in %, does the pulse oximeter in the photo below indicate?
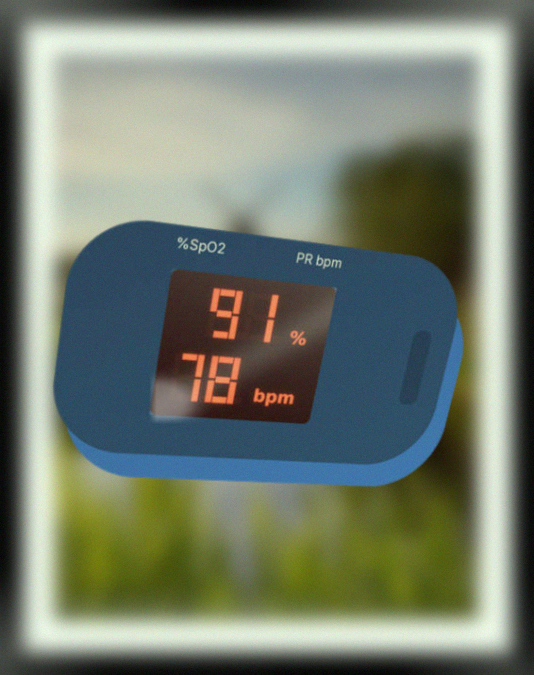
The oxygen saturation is 91 %
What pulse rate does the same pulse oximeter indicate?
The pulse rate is 78 bpm
